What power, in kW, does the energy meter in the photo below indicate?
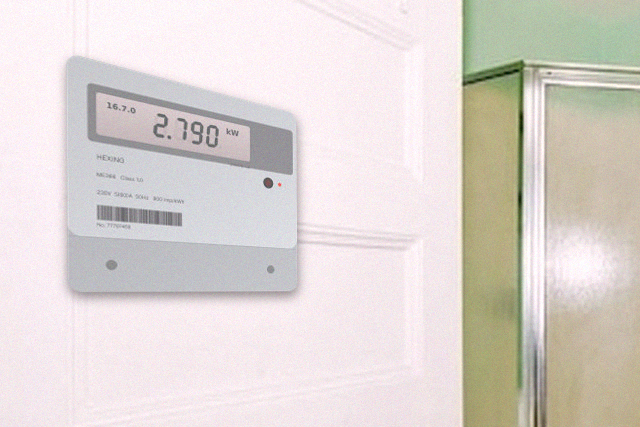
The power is 2.790 kW
